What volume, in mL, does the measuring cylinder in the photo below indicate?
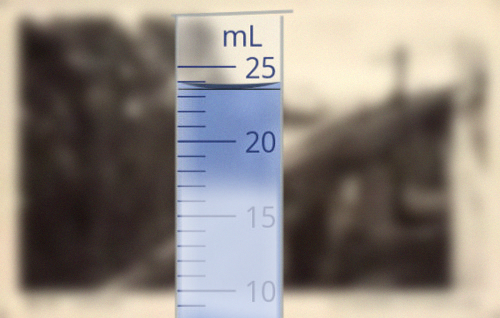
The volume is 23.5 mL
